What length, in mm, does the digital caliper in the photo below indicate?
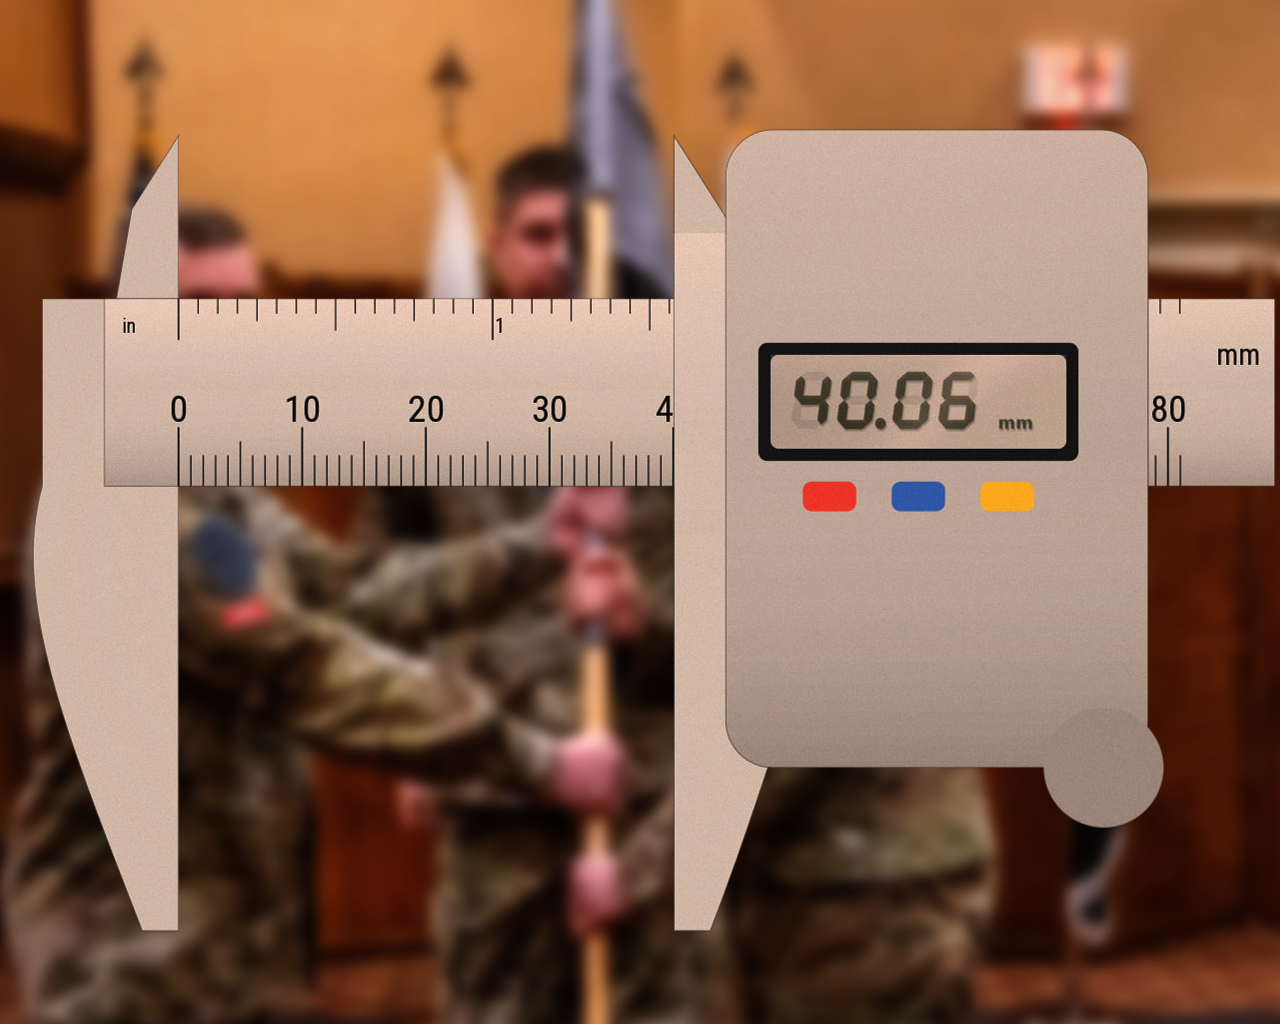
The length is 40.06 mm
